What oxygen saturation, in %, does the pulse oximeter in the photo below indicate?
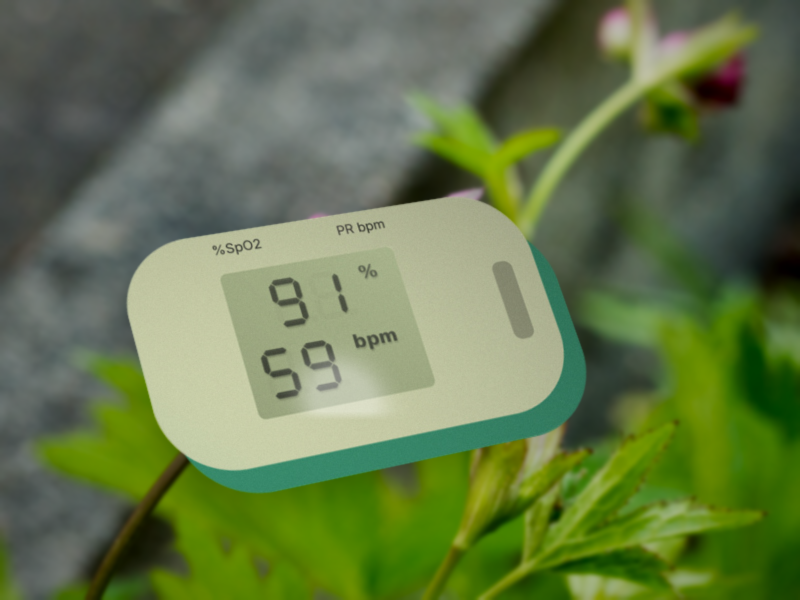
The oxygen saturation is 91 %
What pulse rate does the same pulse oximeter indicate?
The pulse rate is 59 bpm
